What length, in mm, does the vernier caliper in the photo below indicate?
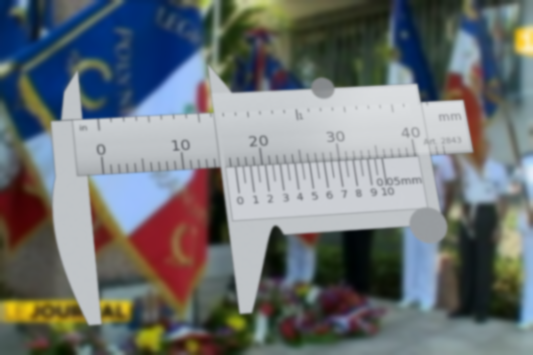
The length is 16.6 mm
